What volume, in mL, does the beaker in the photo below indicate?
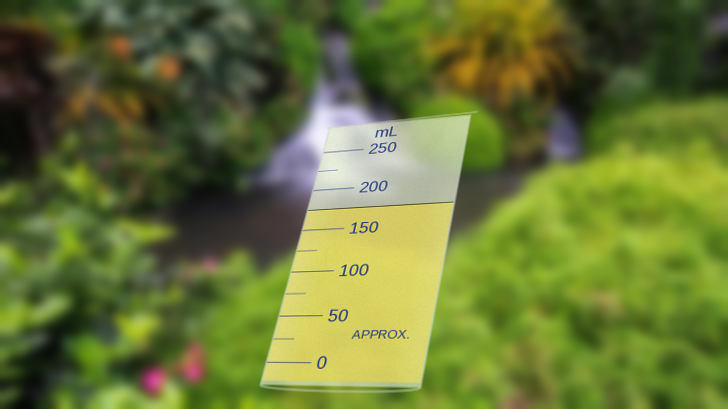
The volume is 175 mL
